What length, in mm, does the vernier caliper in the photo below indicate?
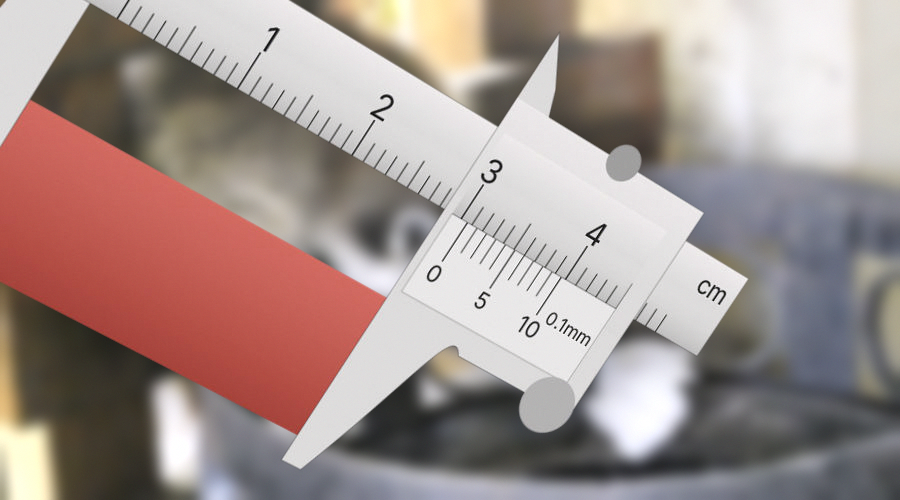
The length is 30.6 mm
